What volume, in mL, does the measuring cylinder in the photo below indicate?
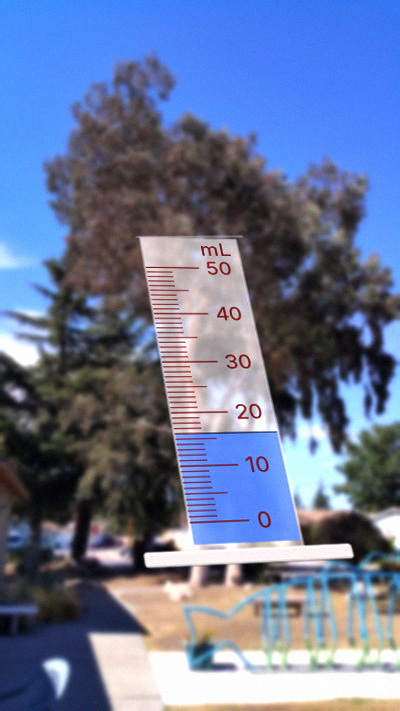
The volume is 16 mL
